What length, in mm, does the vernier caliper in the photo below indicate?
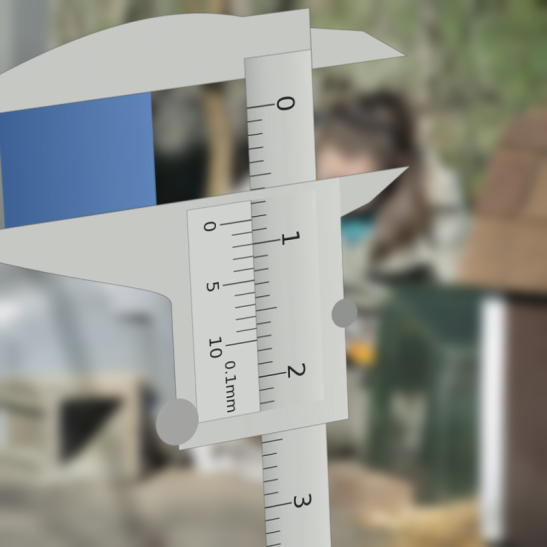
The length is 8.2 mm
